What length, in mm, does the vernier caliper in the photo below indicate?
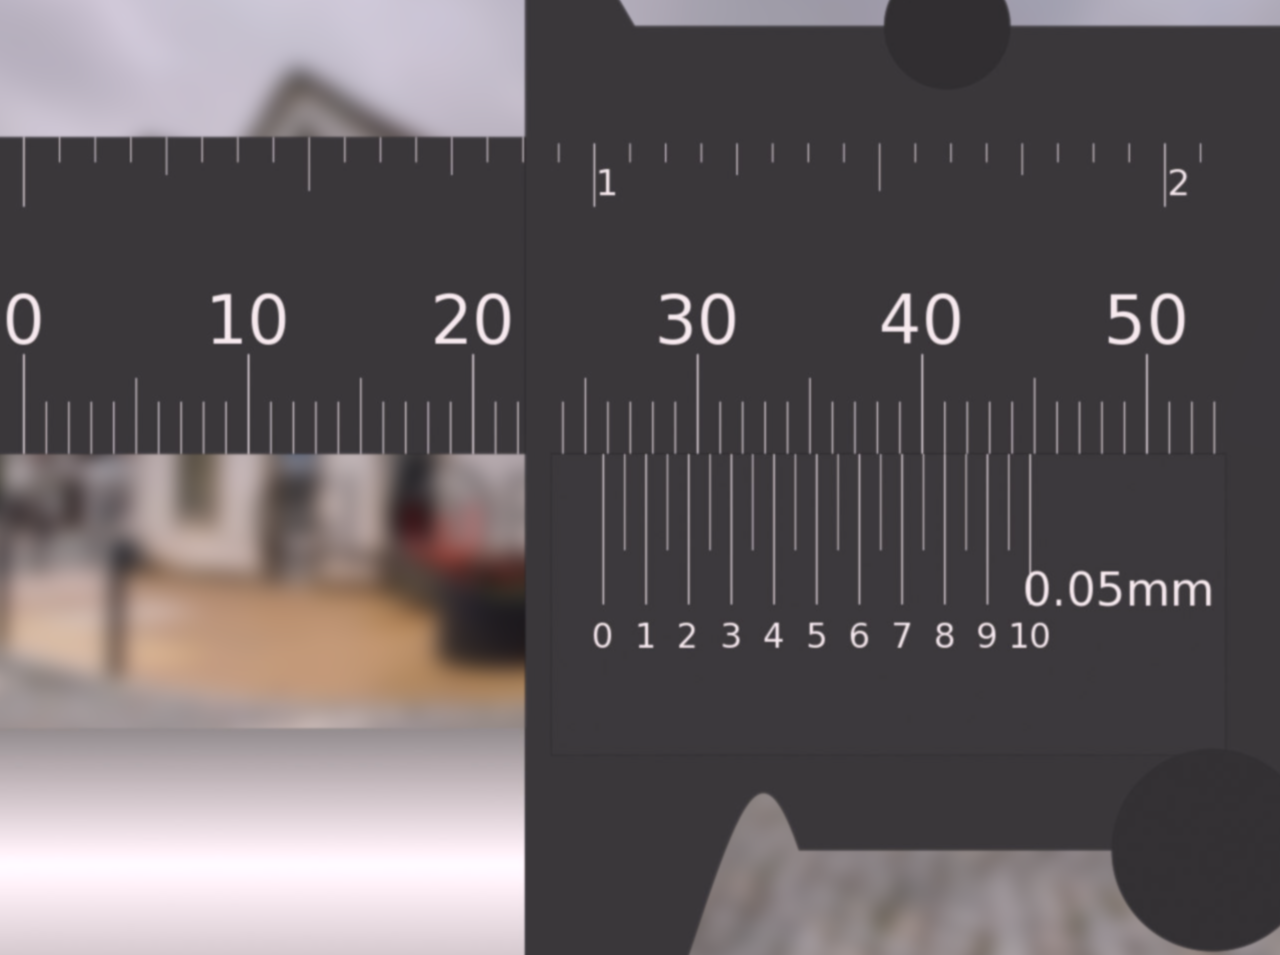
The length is 25.8 mm
